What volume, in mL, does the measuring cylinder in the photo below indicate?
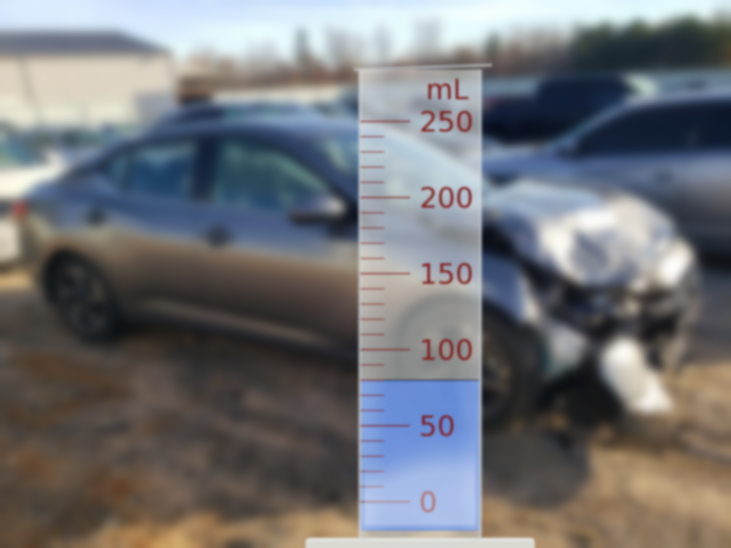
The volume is 80 mL
